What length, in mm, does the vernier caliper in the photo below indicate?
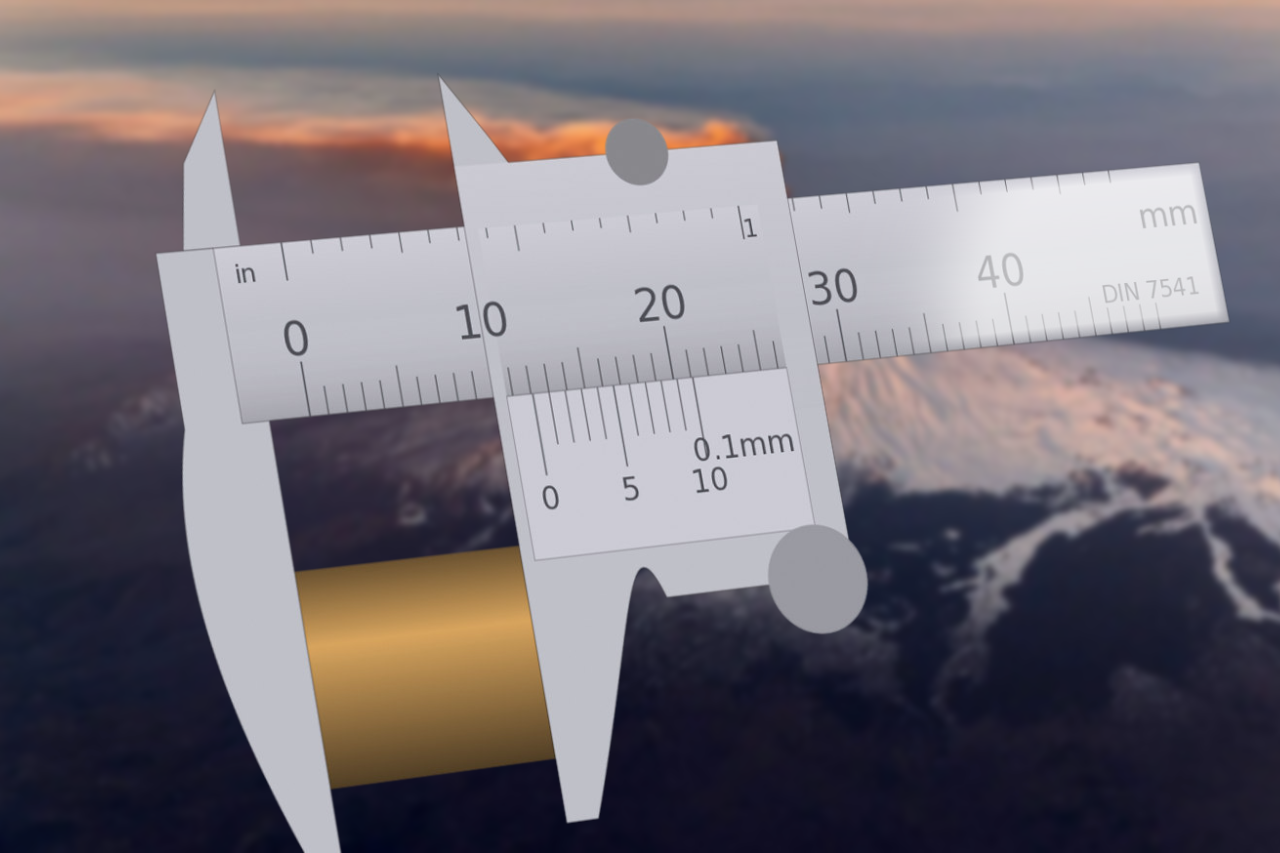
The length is 12.1 mm
